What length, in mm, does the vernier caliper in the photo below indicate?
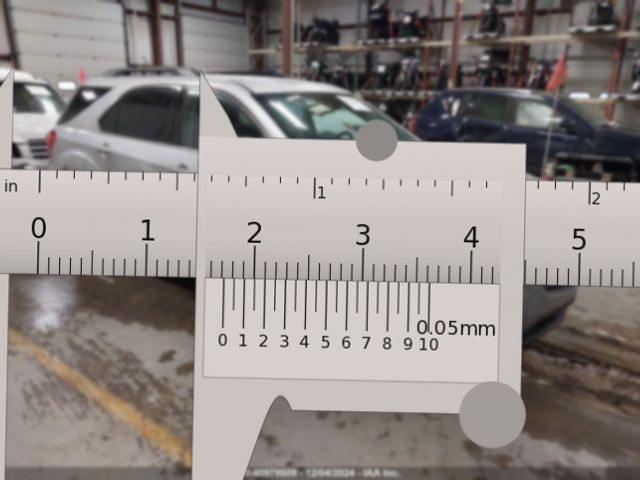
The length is 17.2 mm
